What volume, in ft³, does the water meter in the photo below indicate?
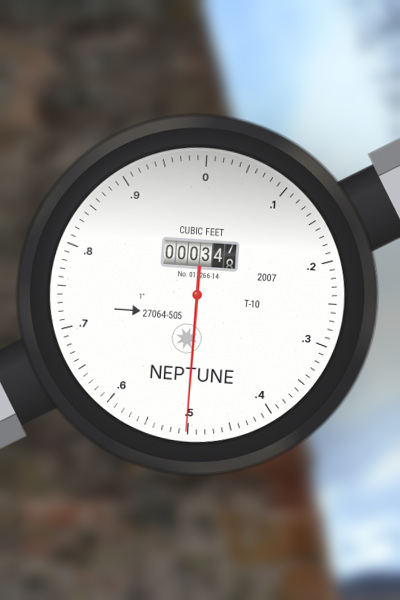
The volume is 347.50 ft³
